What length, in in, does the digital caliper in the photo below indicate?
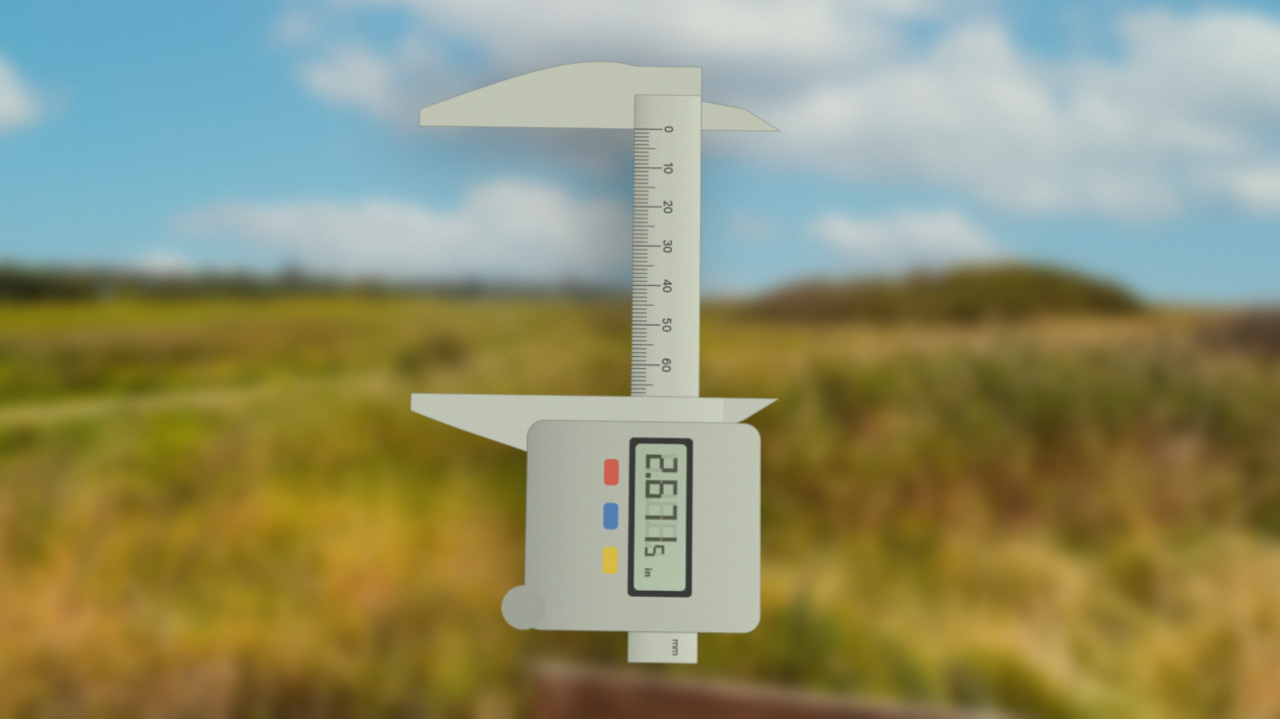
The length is 2.6715 in
